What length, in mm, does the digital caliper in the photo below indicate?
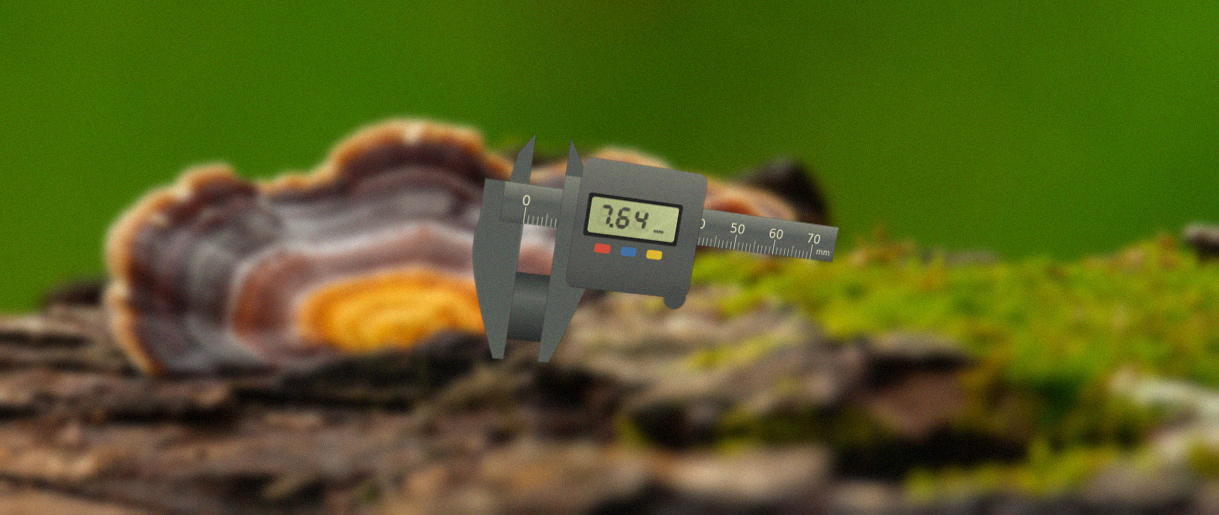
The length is 7.64 mm
